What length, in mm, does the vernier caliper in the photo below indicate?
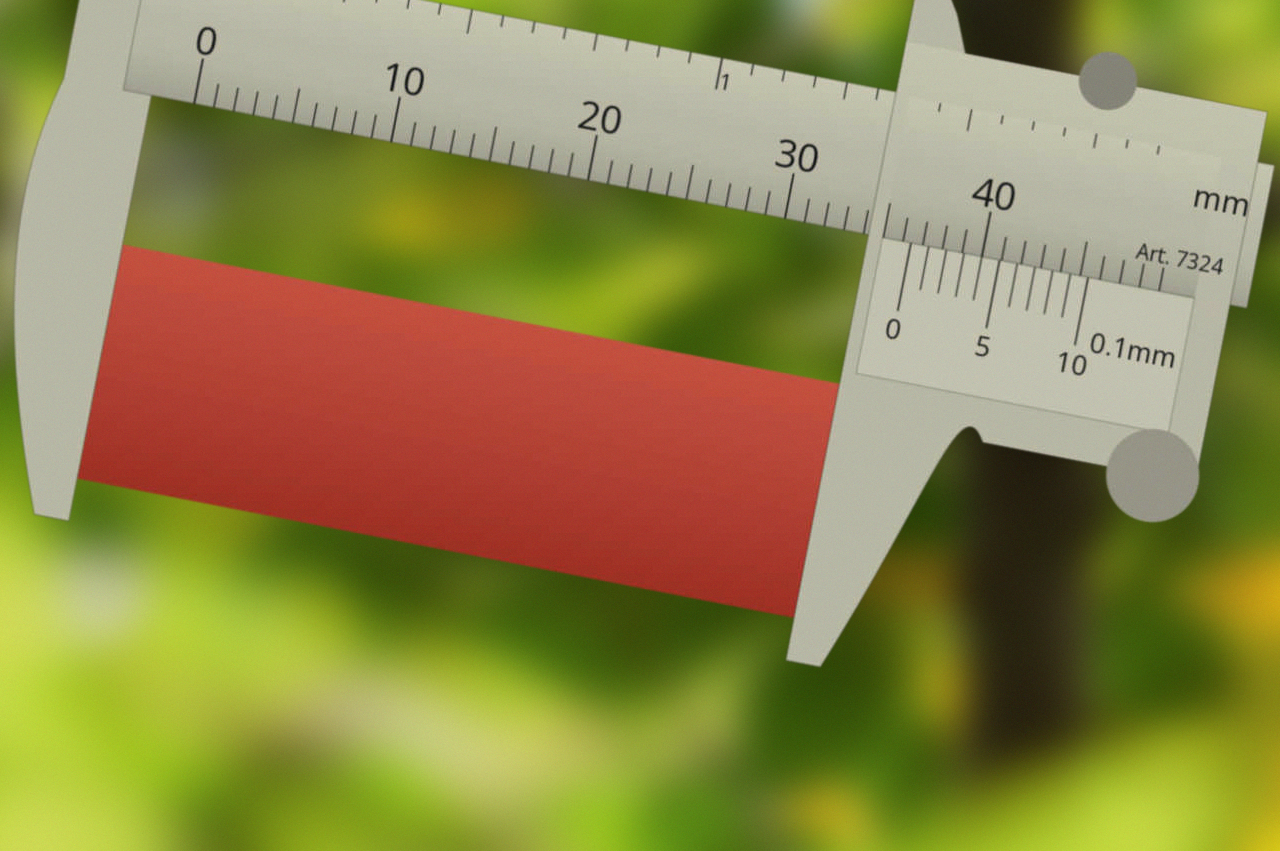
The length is 36.4 mm
